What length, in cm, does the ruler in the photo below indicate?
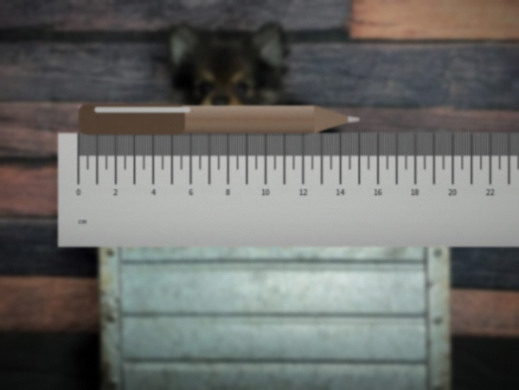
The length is 15 cm
